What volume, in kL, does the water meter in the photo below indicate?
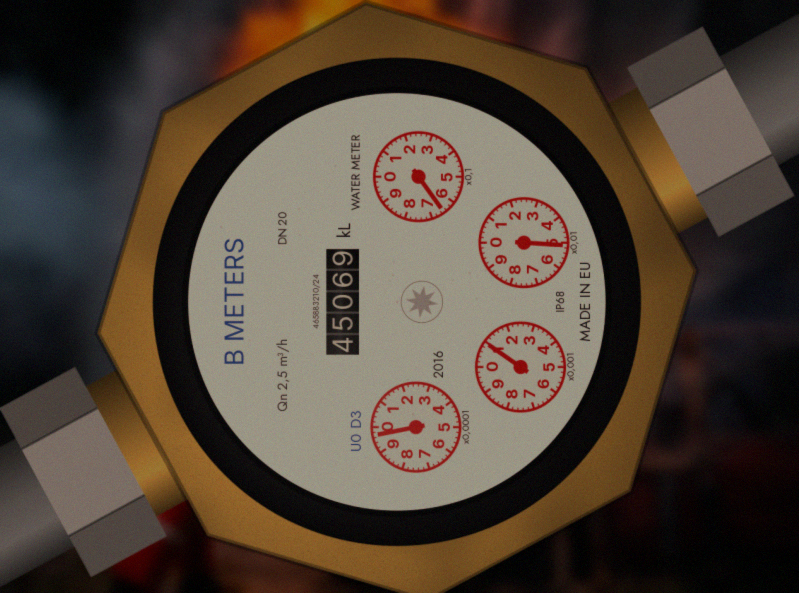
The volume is 45069.6509 kL
